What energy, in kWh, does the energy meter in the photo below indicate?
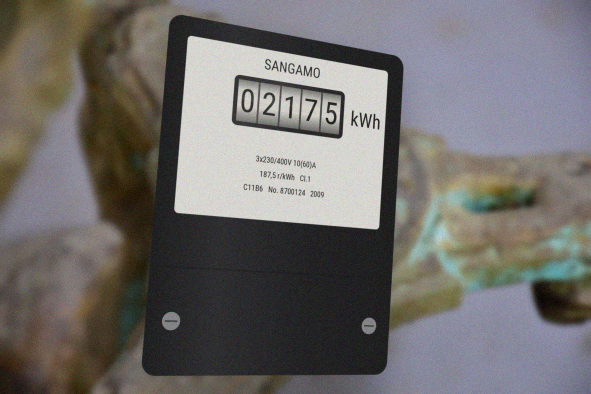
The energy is 2175 kWh
